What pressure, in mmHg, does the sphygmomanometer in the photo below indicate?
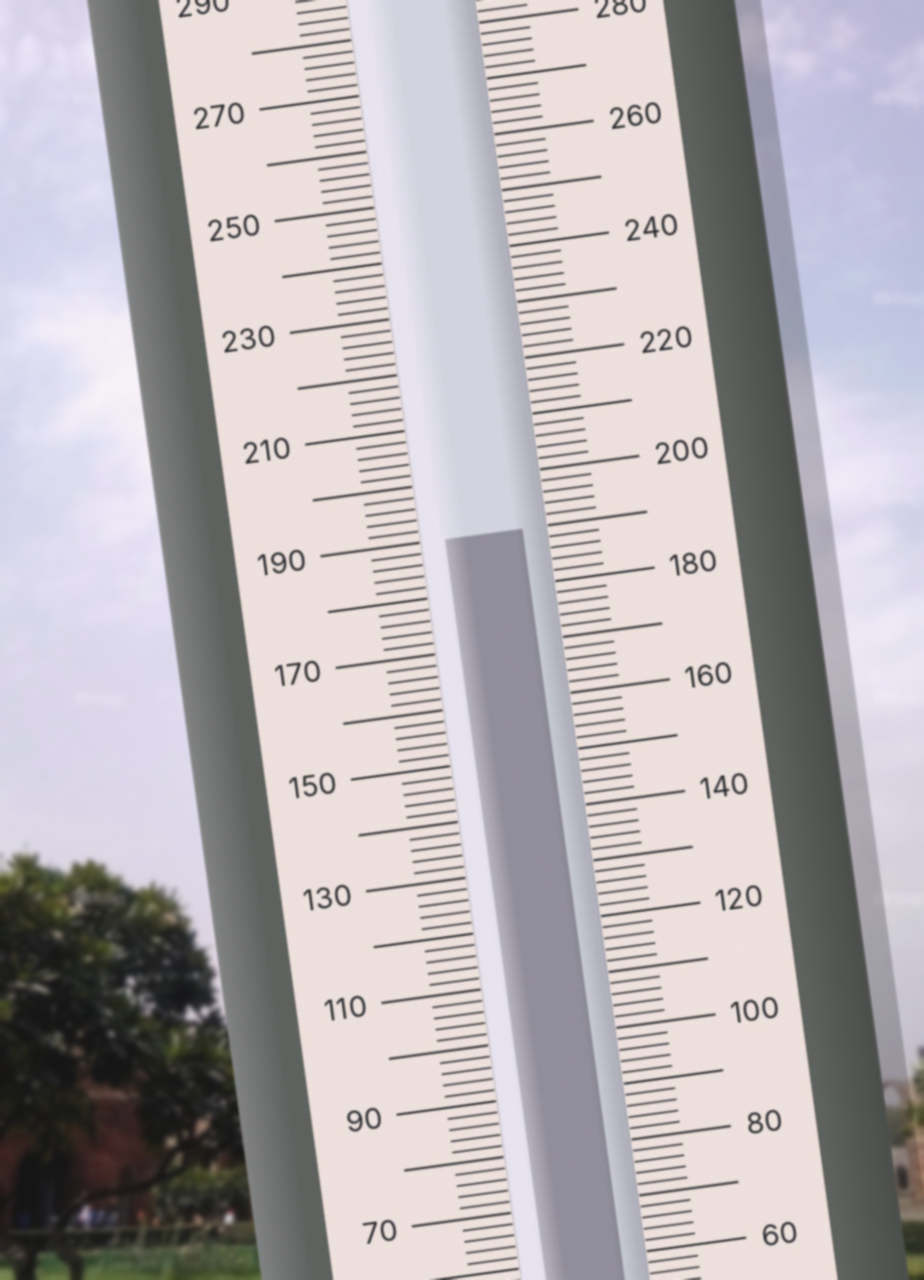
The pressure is 190 mmHg
